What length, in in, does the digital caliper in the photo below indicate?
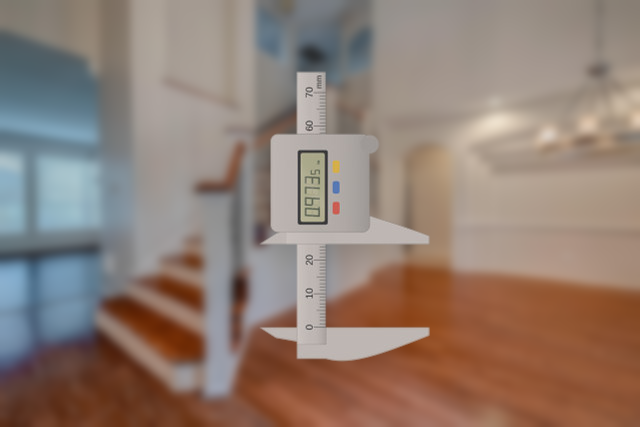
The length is 0.9735 in
